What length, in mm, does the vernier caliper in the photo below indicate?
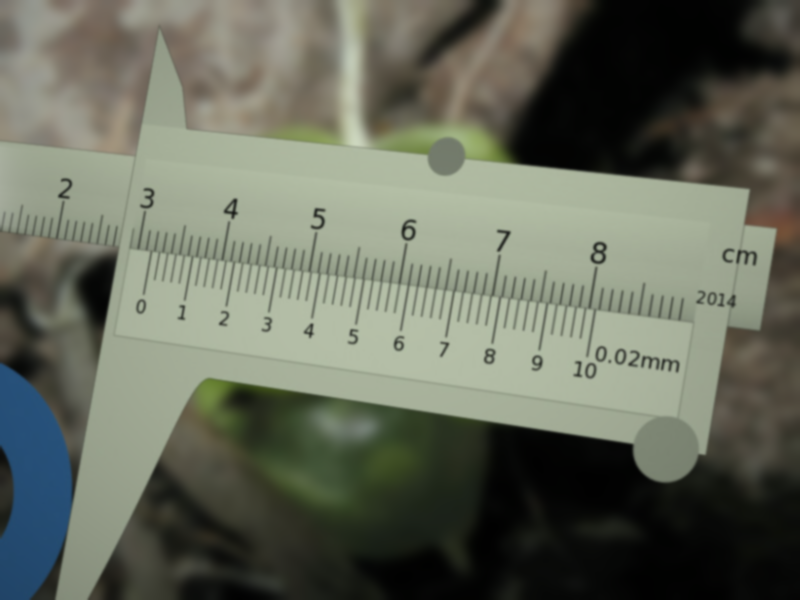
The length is 31.6 mm
